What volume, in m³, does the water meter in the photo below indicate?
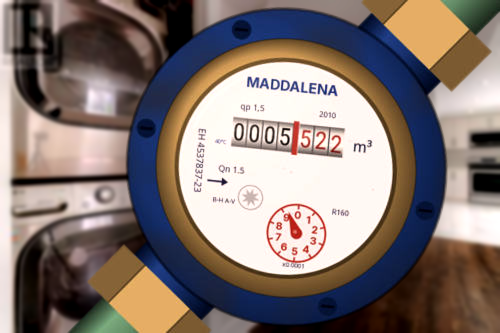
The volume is 5.5219 m³
